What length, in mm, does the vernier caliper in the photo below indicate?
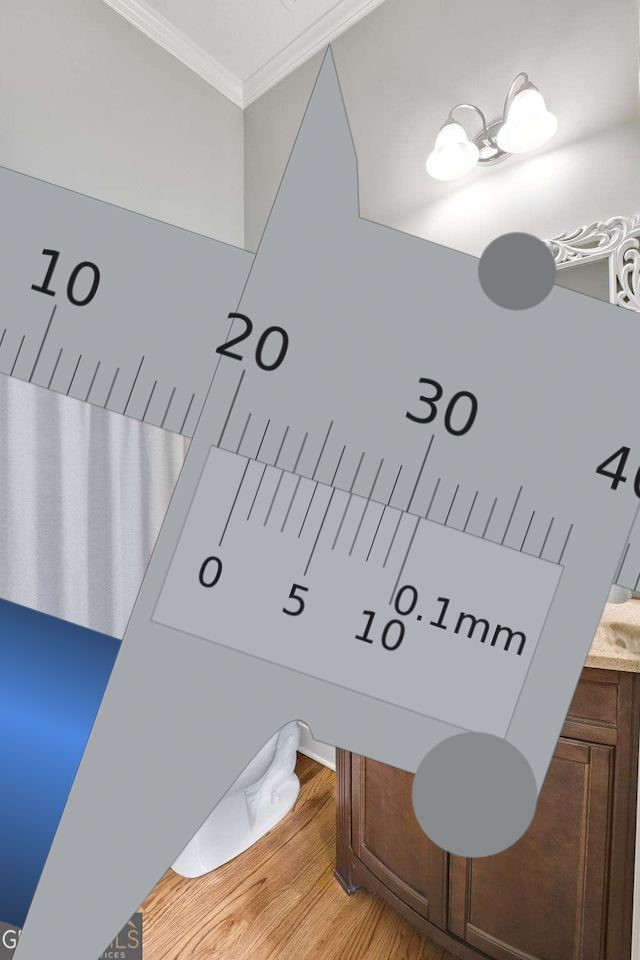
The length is 21.7 mm
